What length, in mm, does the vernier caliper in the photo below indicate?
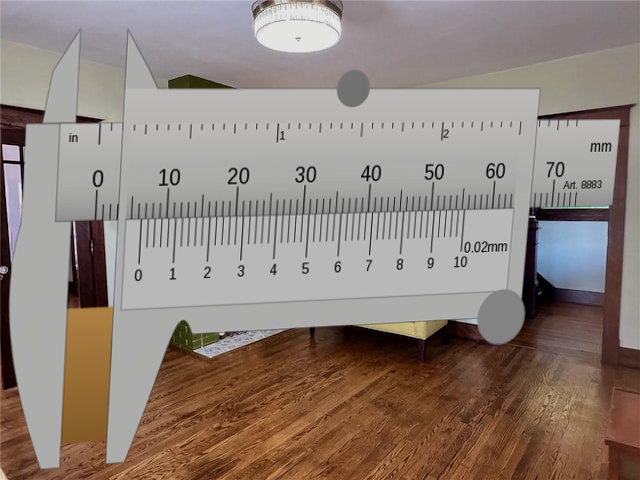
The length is 6.4 mm
